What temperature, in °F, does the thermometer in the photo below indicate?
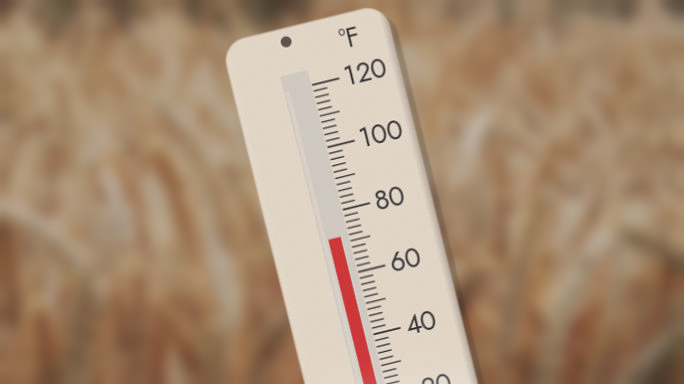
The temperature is 72 °F
